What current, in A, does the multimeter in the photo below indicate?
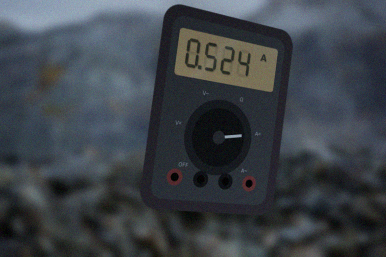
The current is 0.524 A
